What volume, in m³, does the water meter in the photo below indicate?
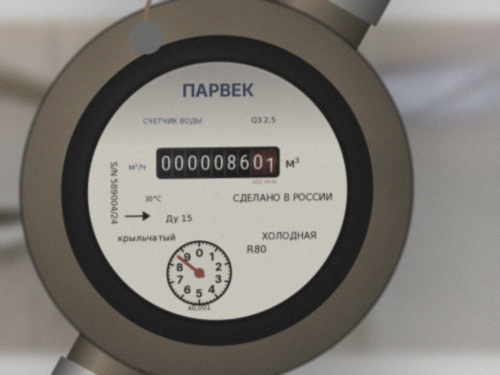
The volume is 86.008 m³
